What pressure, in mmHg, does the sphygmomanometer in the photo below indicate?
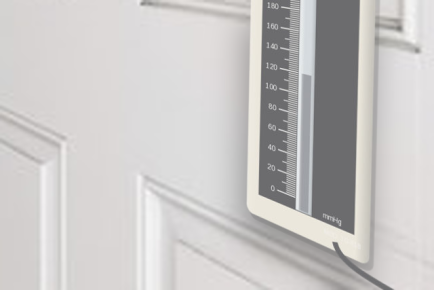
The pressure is 120 mmHg
